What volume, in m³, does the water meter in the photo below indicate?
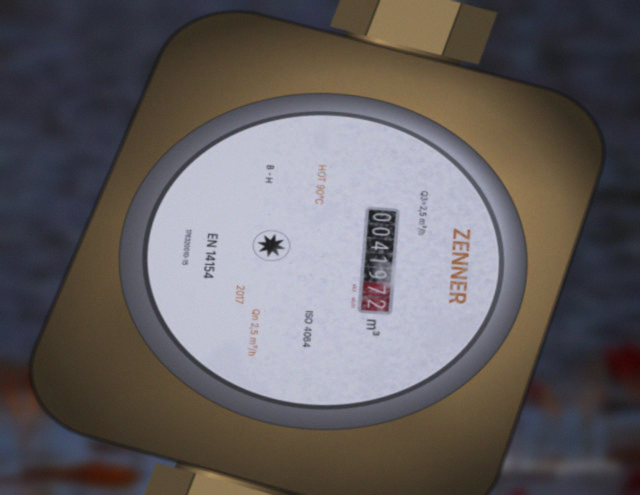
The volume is 419.72 m³
